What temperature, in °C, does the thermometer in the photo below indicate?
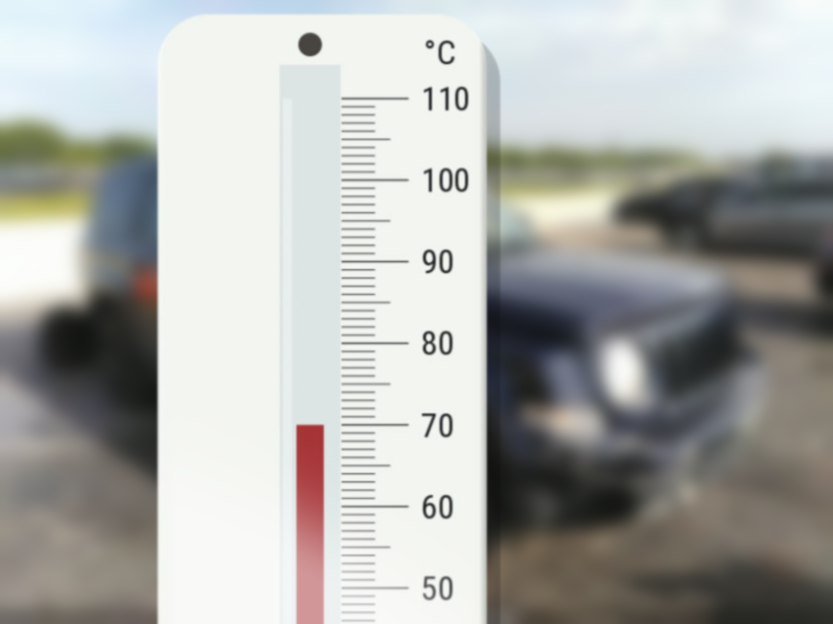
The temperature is 70 °C
